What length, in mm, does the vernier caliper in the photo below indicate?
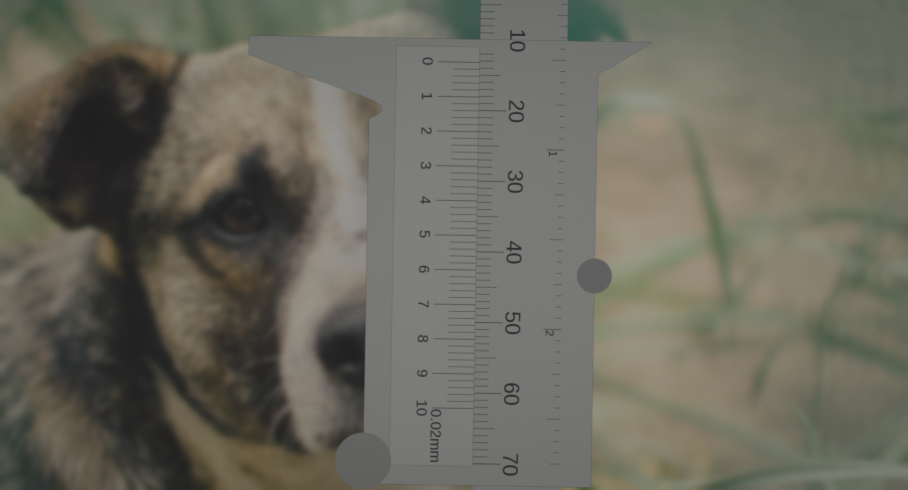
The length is 13.2 mm
